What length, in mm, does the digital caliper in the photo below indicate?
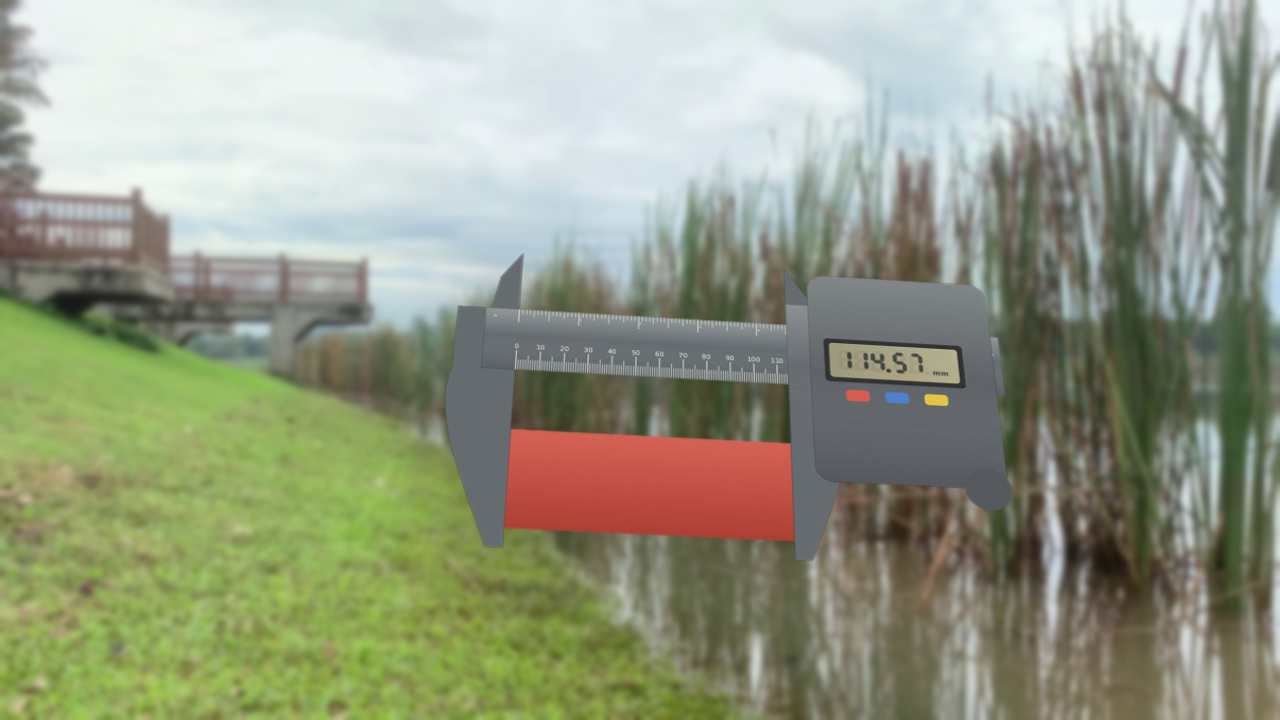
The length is 114.57 mm
